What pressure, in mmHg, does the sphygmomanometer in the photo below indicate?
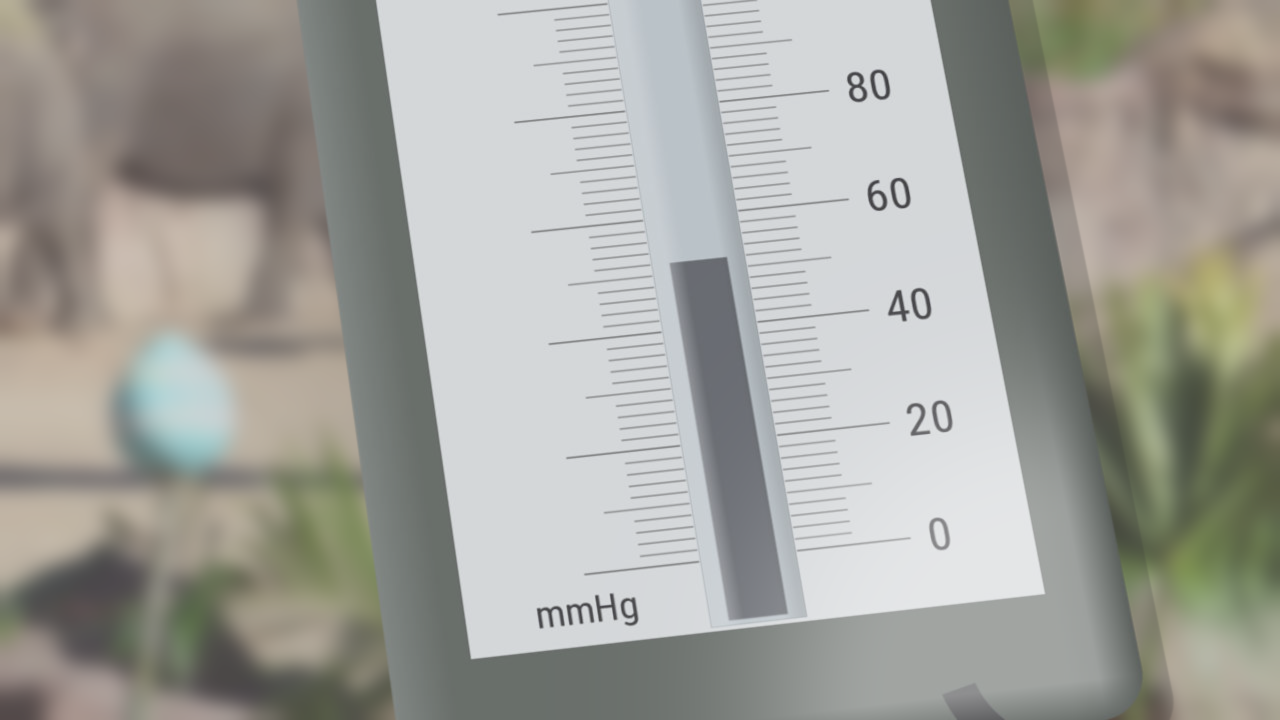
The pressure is 52 mmHg
